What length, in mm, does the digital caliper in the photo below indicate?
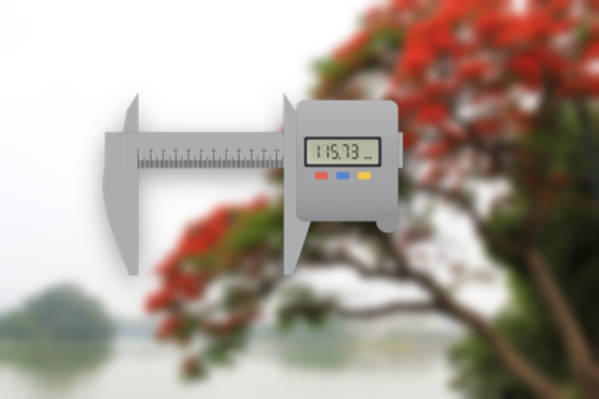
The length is 115.73 mm
